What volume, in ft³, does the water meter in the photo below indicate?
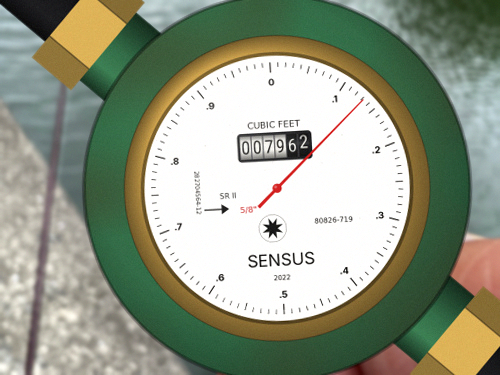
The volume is 7962.13 ft³
